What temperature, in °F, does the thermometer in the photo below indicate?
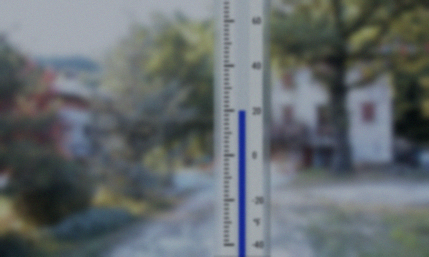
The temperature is 20 °F
